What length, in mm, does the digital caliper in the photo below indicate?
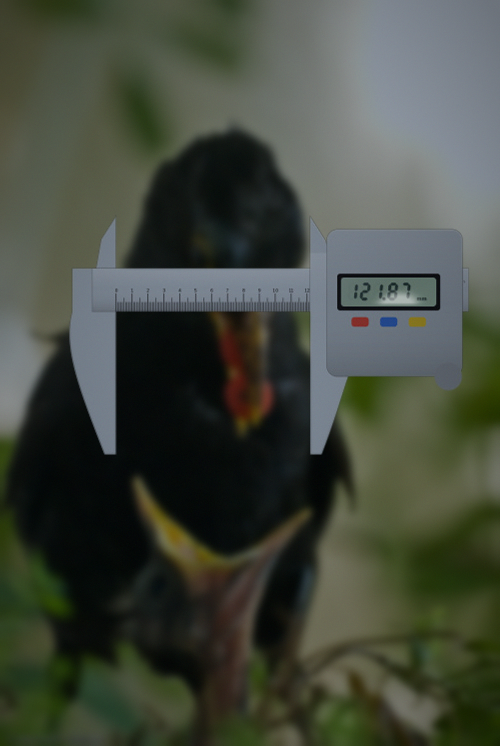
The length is 121.87 mm
